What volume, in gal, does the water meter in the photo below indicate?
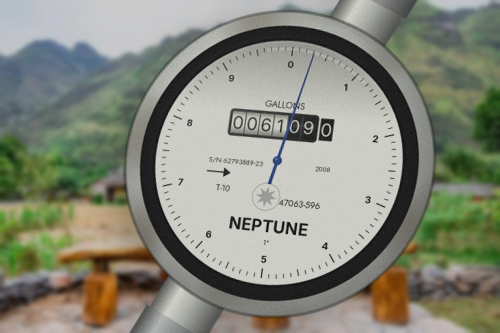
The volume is 61090.3 gal
